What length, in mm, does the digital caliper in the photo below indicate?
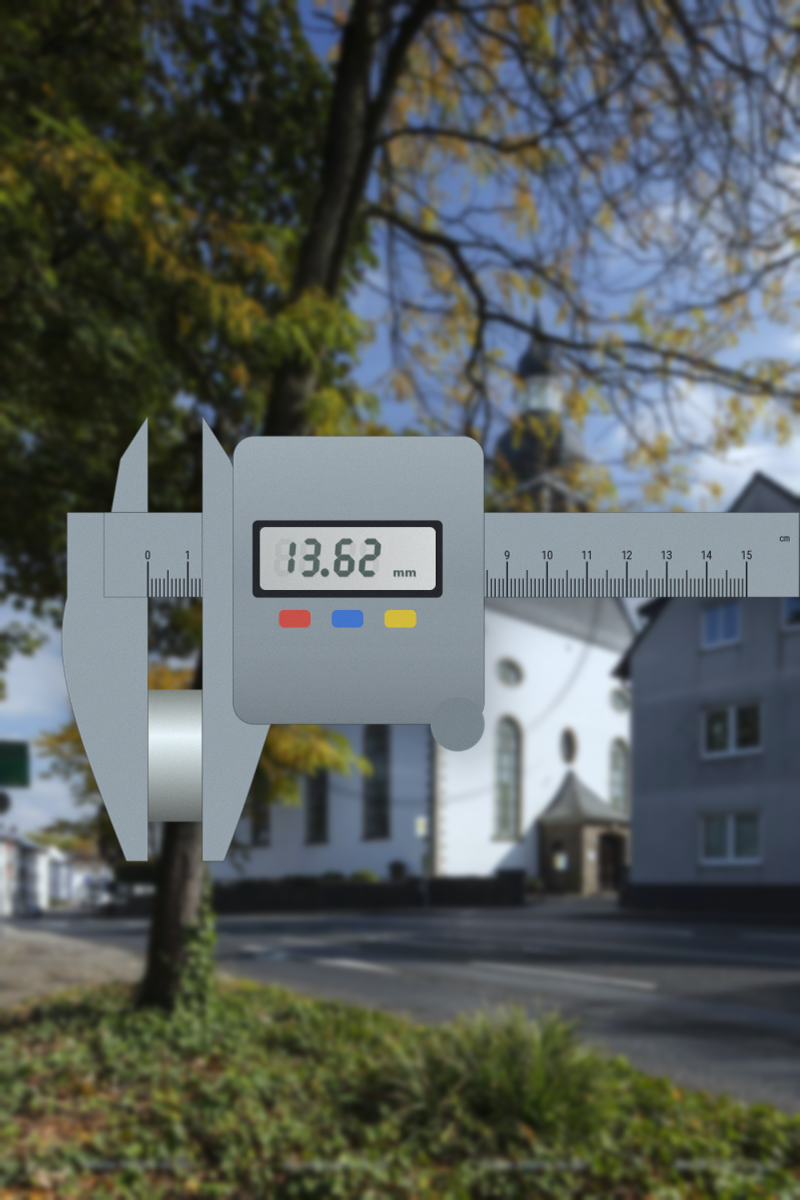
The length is 13.62 mm
